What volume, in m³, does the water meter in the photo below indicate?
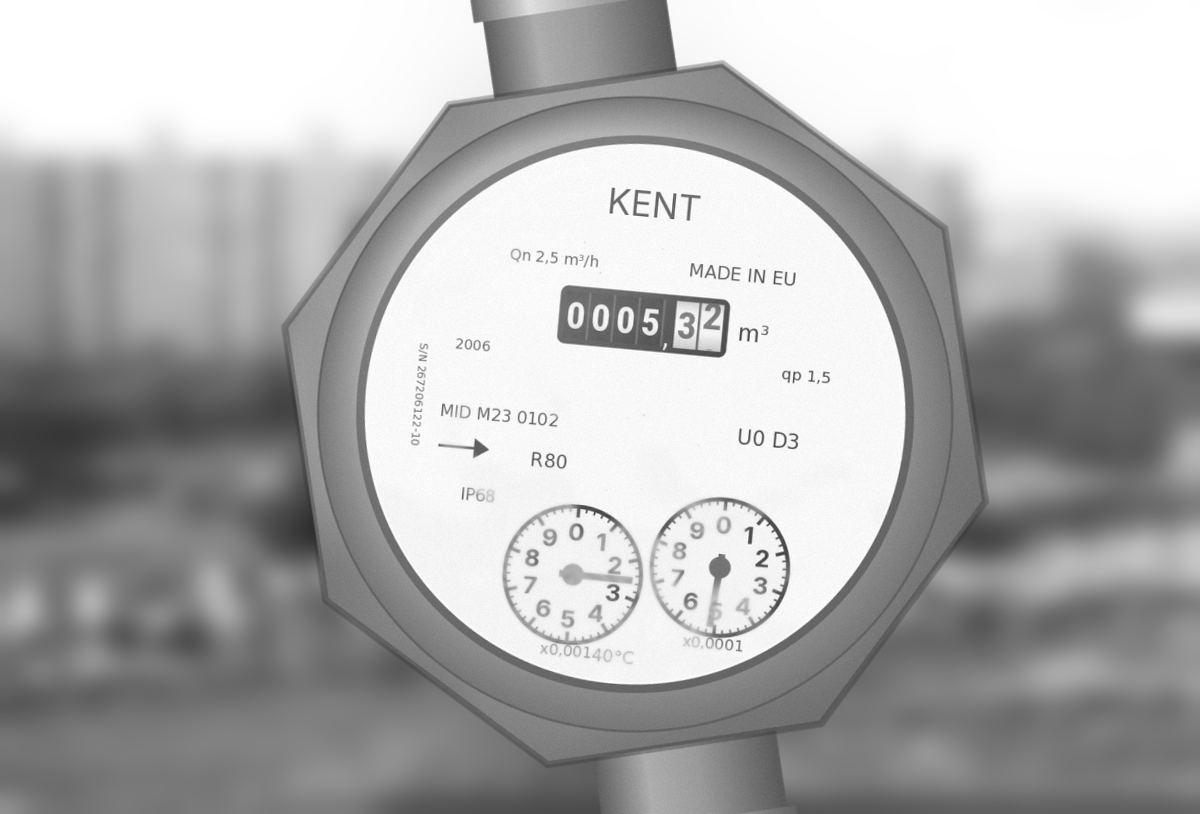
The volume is 5.3225 m³
